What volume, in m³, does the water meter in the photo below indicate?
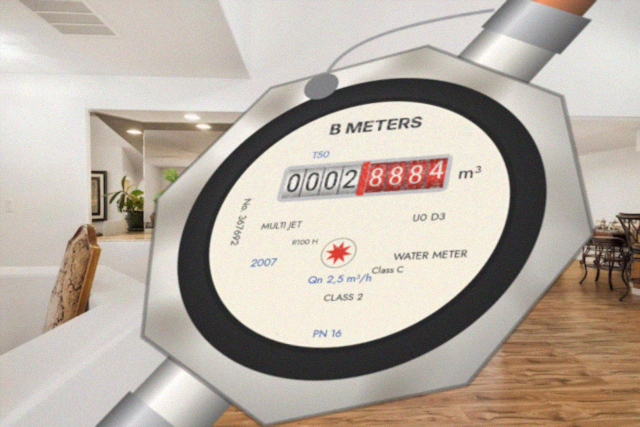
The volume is 2.8884 m³
